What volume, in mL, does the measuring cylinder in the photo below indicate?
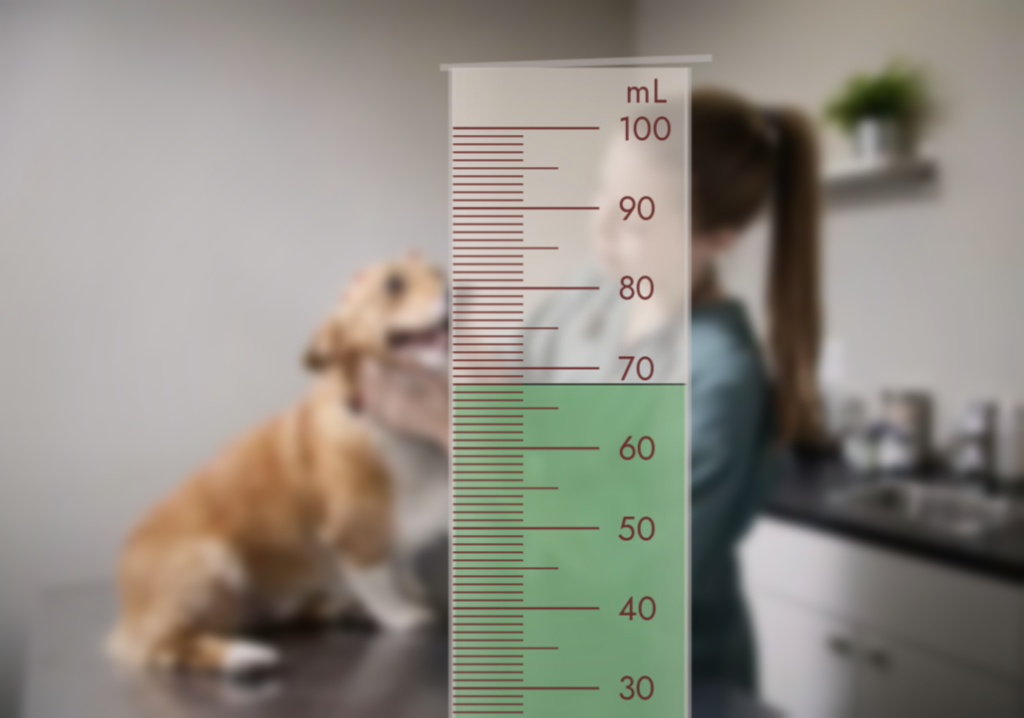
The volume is 68 mL
